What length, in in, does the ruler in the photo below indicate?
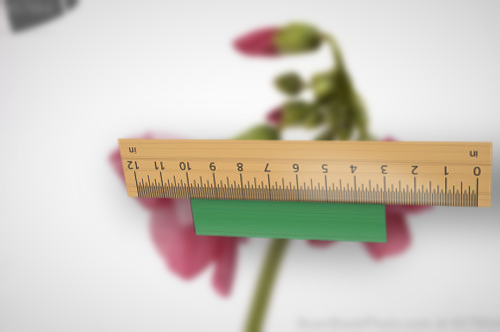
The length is 7 in
